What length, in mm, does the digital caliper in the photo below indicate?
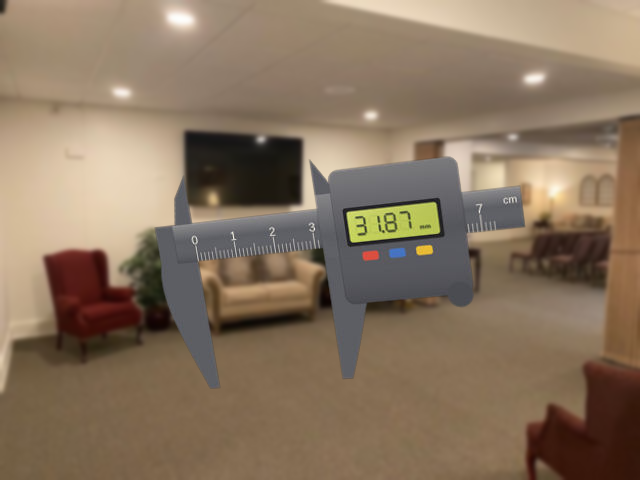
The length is 31.87 mm
